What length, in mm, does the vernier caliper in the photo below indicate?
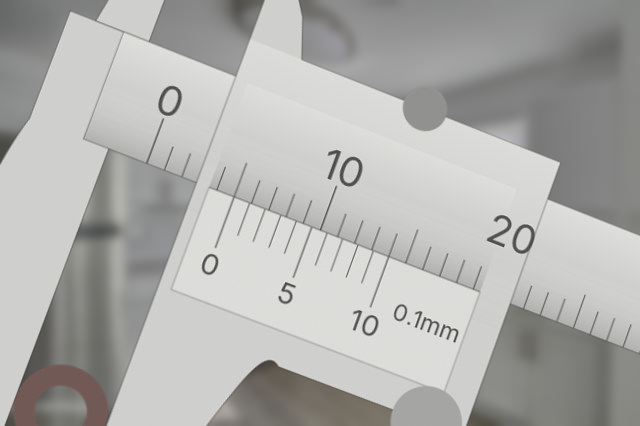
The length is 5.0 mm
